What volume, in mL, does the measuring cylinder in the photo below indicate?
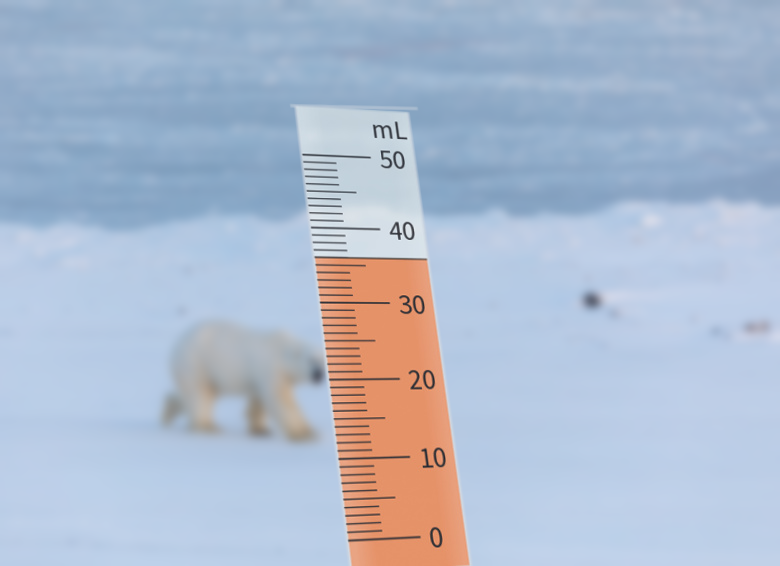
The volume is 36 mL
